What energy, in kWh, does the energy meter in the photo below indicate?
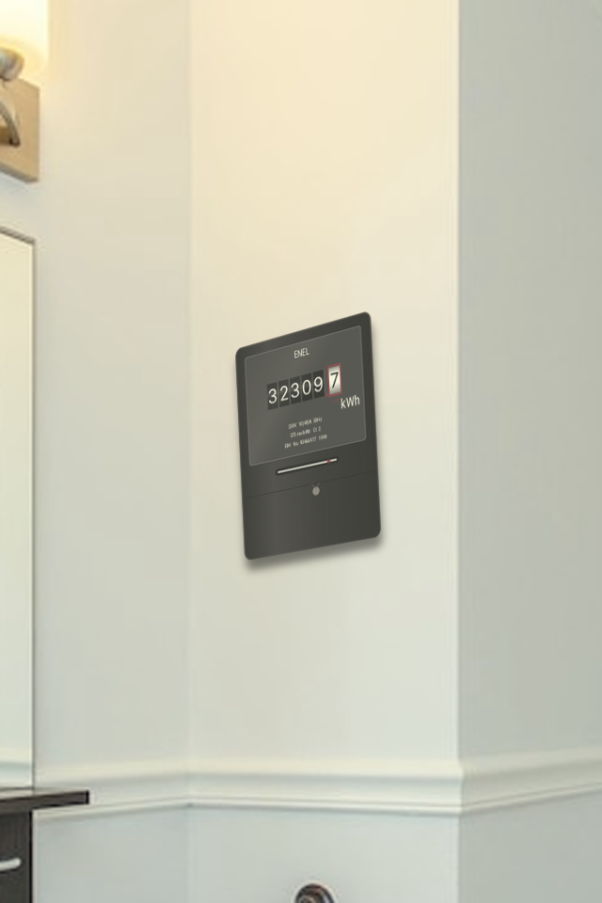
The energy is 32309.7 kWh
